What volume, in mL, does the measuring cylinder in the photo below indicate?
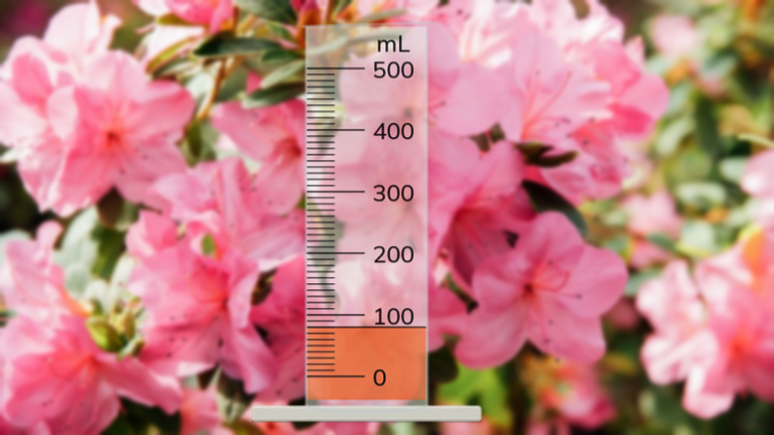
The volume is 80 mL
